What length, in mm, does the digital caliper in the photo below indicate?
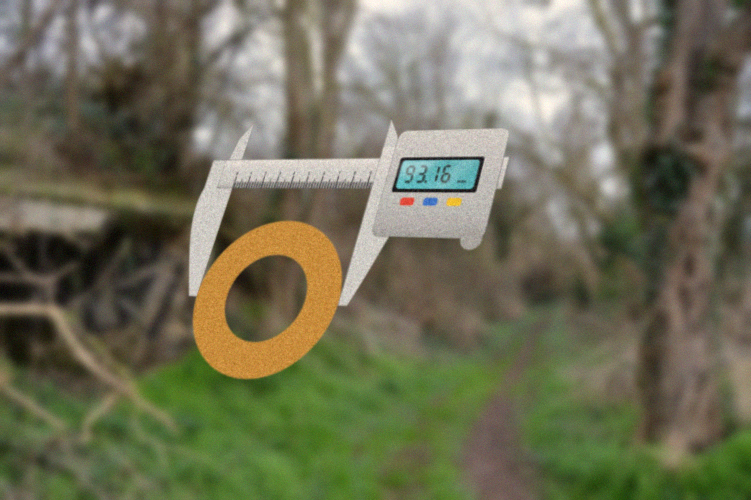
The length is 93.16 mm
